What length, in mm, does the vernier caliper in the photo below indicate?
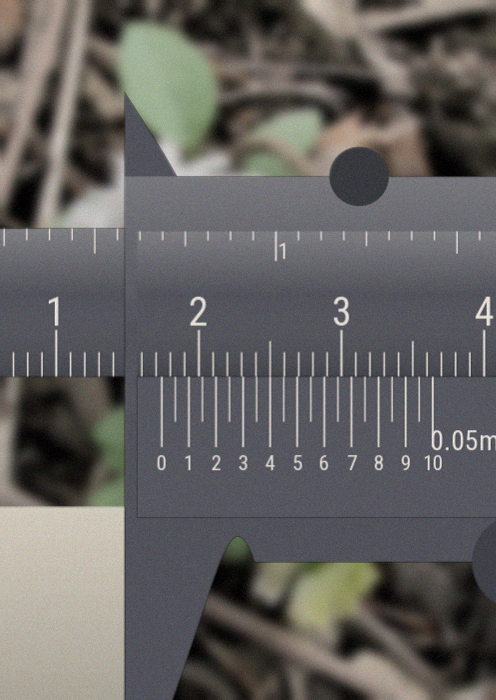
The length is 17.4 mm
